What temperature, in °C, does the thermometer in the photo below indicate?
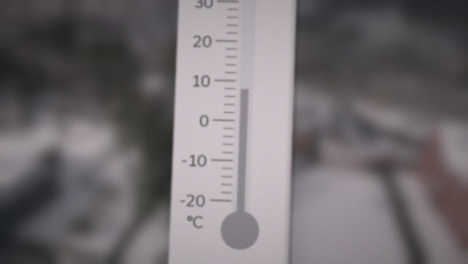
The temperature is 8 °C
